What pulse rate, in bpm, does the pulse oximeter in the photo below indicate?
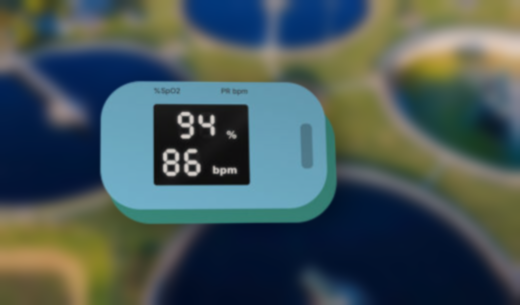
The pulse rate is 86 bpm
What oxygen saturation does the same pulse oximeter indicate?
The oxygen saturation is 94 %
